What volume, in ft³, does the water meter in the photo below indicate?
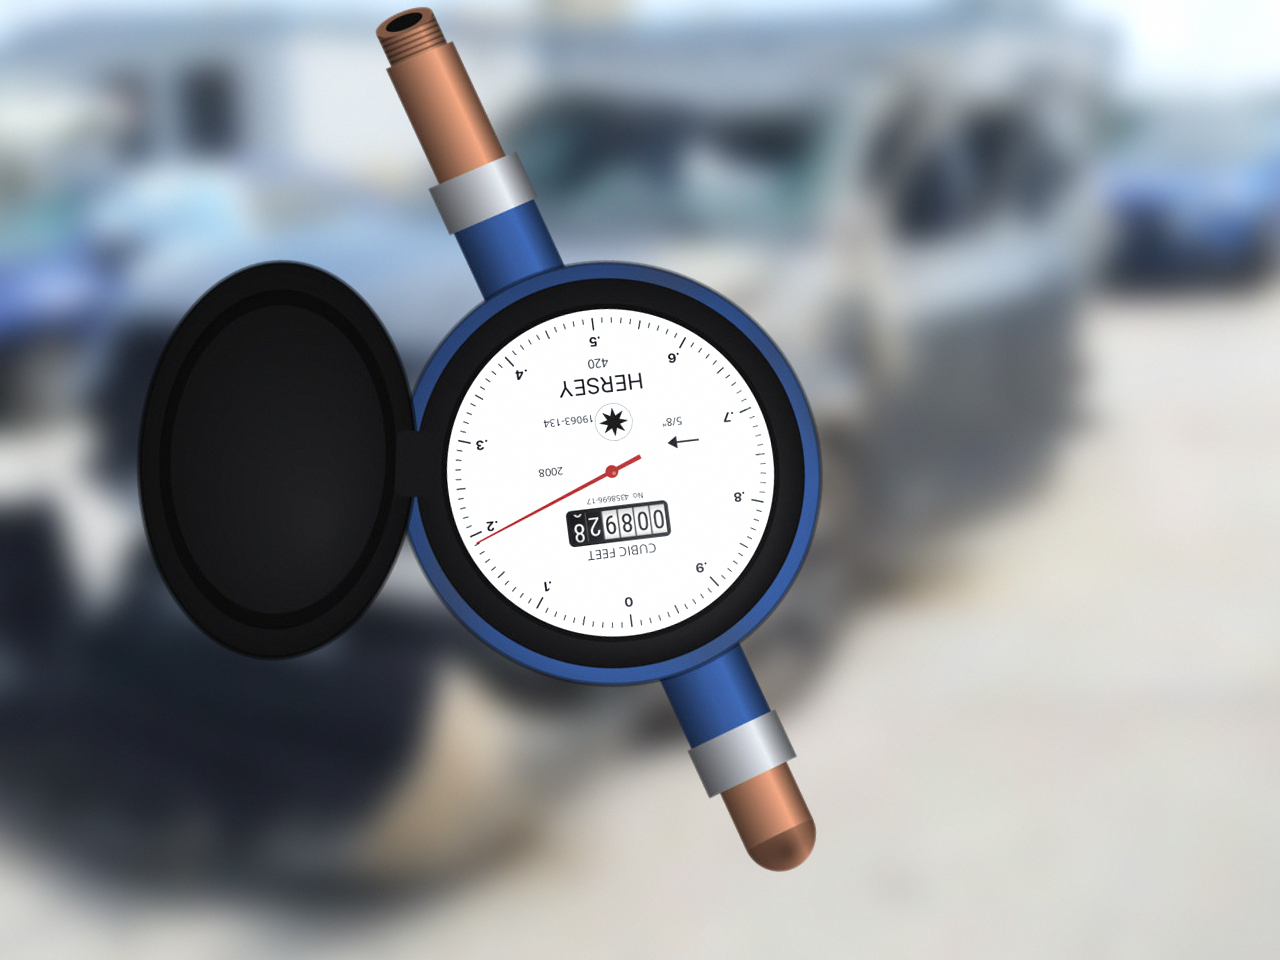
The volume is 8928.19 ft³
